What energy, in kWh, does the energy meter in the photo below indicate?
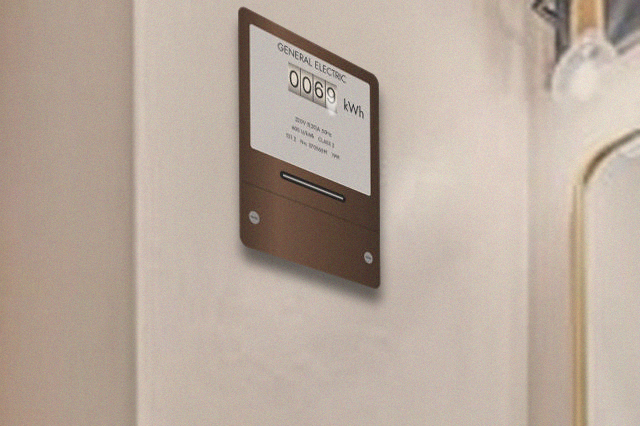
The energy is 69 kWh
